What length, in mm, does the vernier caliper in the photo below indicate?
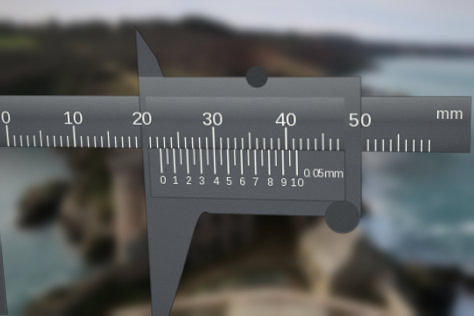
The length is 22.4 mm
